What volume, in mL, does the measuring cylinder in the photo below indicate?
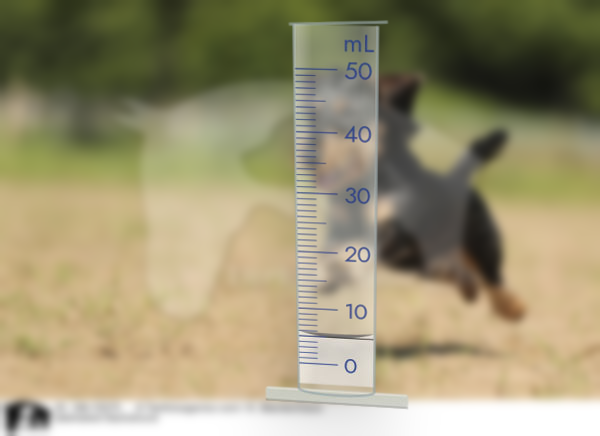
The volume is 5 mL
